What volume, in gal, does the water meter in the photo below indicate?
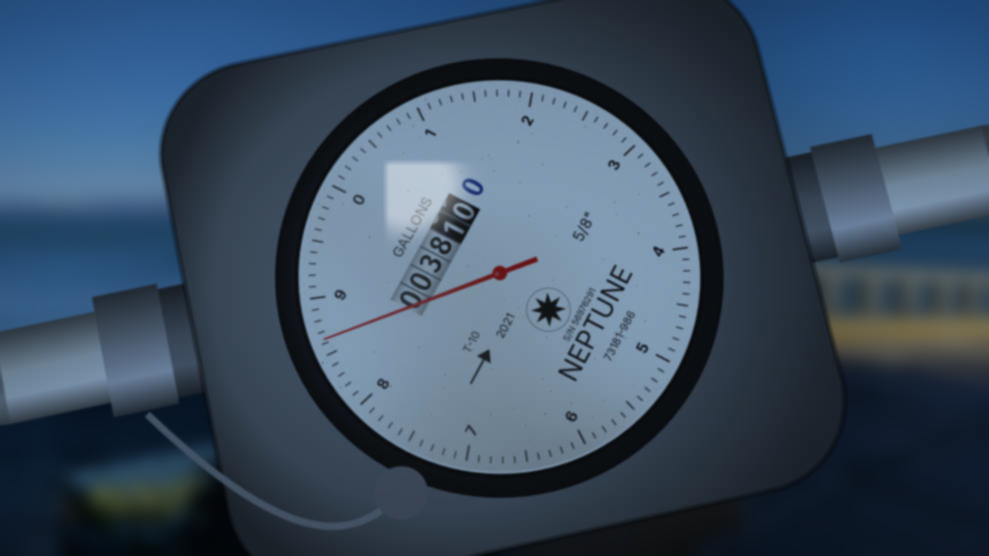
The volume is 38098.6 gal
